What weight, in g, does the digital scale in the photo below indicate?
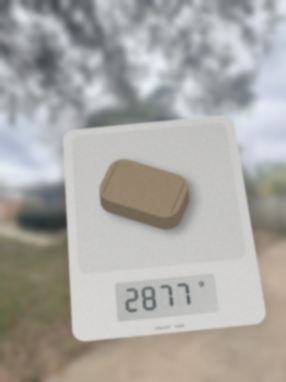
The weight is 2877 g
